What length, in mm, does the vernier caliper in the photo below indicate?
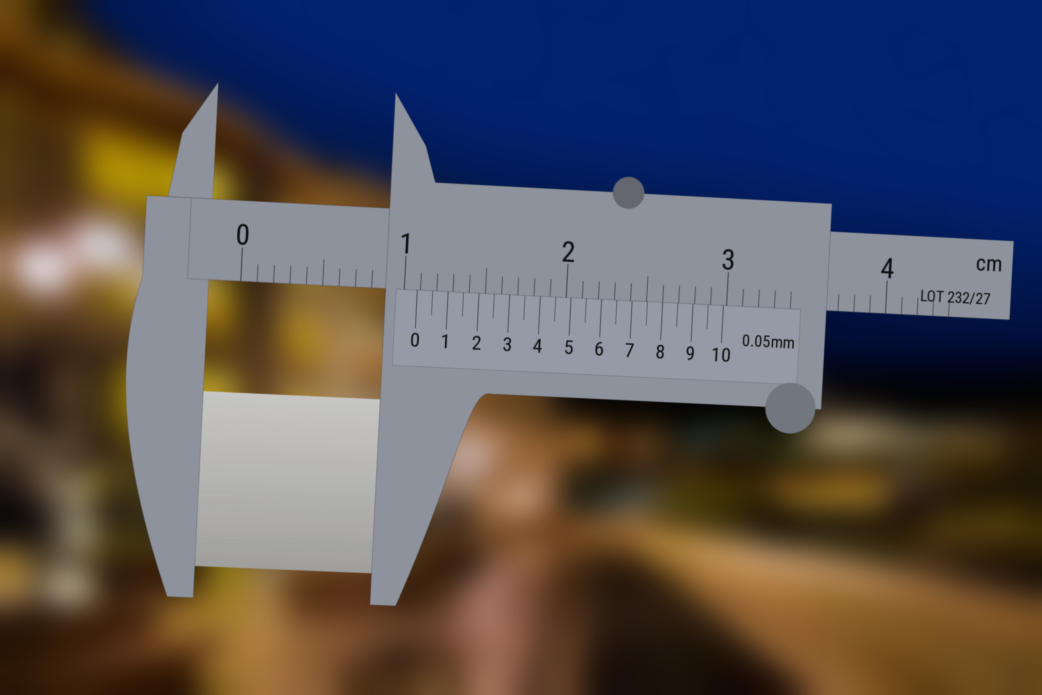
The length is 10.8 mm
